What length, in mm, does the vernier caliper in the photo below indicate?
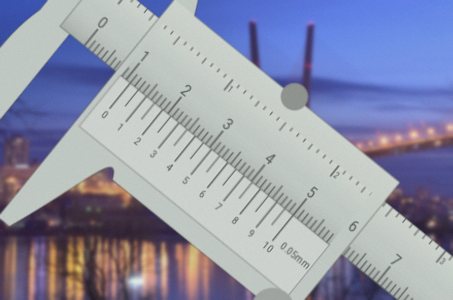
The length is 11.0 mm
